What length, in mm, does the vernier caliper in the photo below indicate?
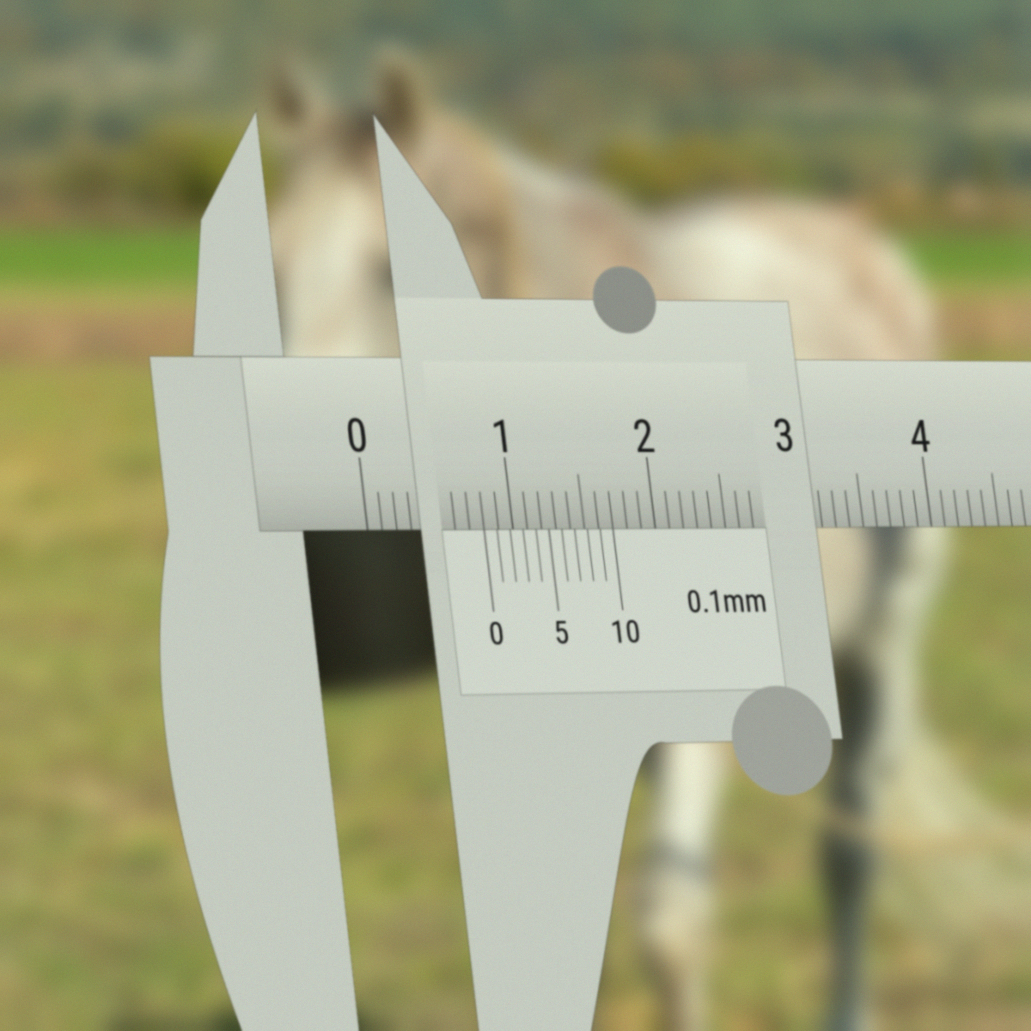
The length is 8.0 mm
